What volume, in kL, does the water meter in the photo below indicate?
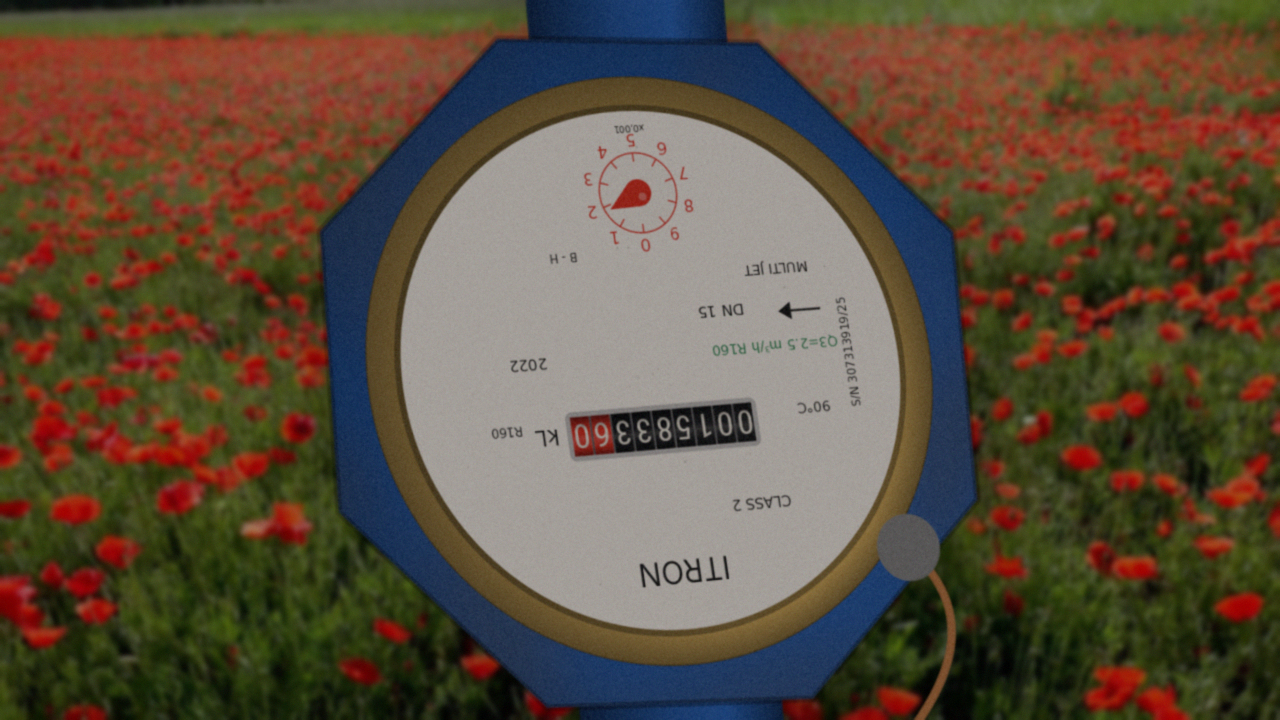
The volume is 15833.601 kL
